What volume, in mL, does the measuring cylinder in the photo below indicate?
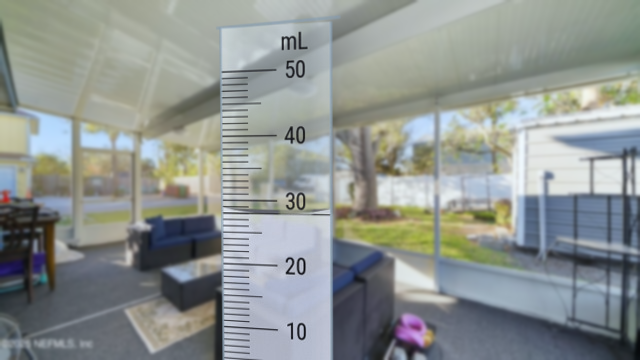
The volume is 28 mL
